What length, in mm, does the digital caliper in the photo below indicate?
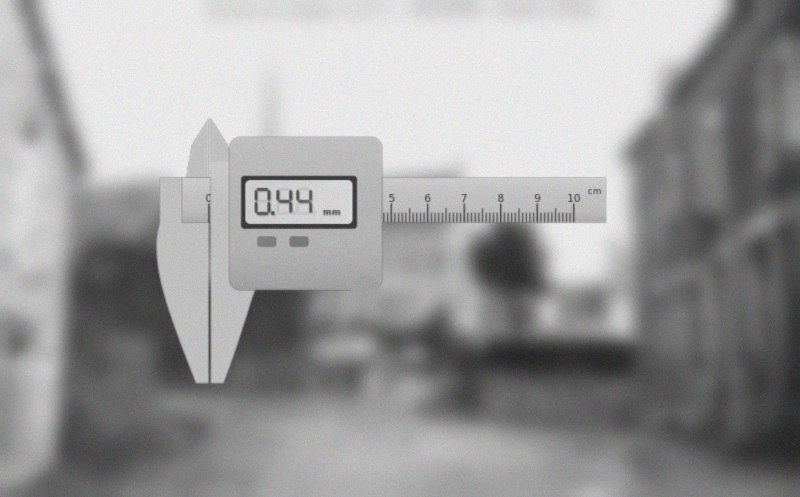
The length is 0.44 mm
